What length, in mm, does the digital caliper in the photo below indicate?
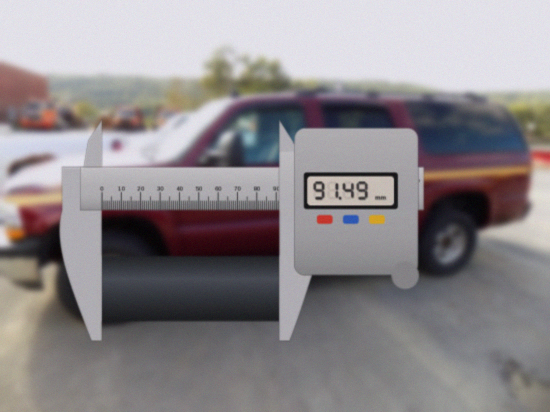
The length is 91.49 mm
